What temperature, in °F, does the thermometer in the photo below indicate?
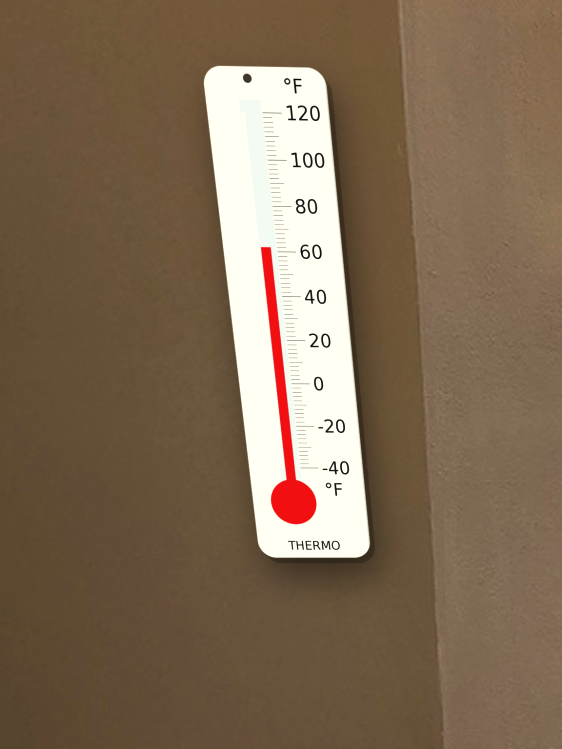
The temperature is 62 °F
